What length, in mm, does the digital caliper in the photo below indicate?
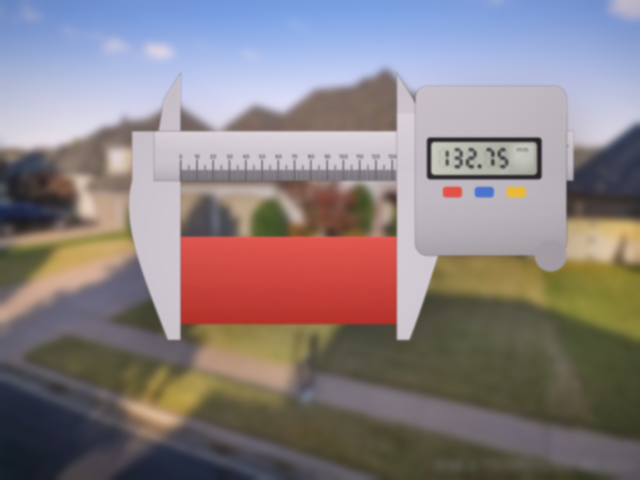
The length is 132.75 mm
